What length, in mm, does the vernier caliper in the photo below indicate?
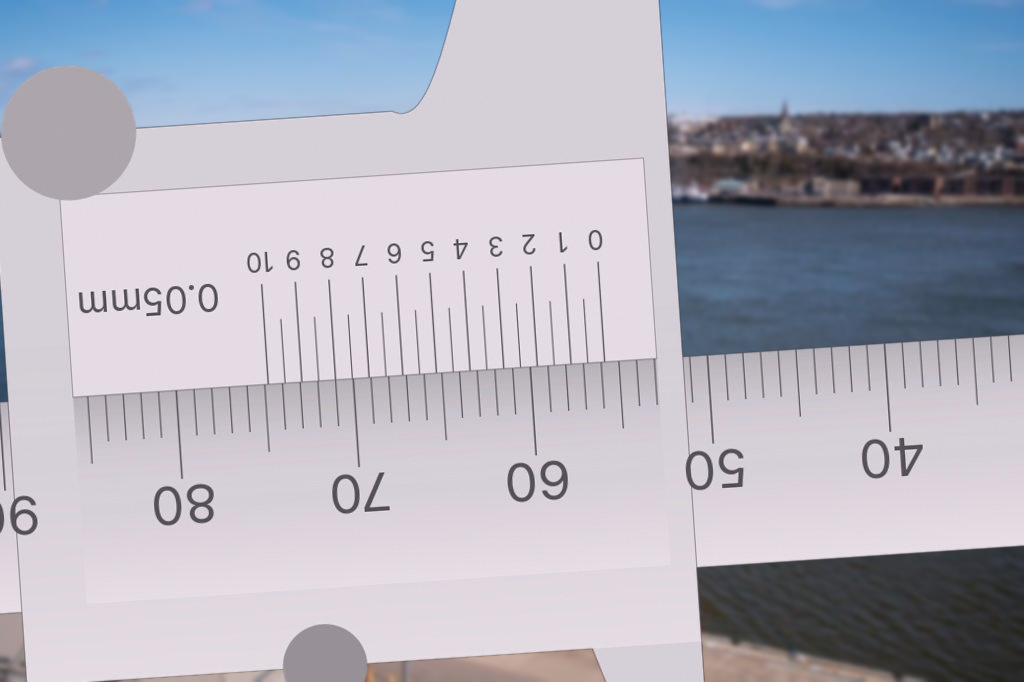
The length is 55.8 mm
